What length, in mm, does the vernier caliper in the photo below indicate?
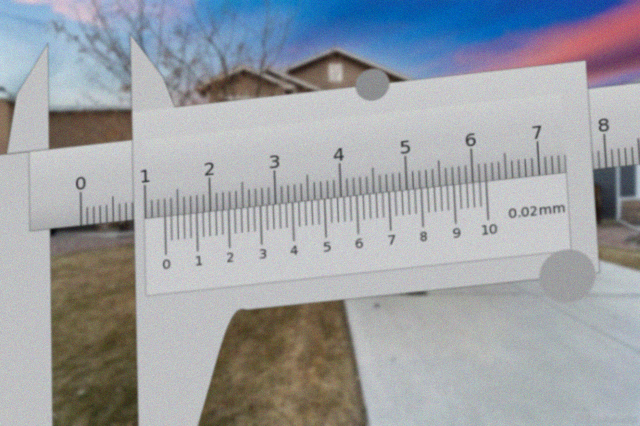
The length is 13.0 mm
